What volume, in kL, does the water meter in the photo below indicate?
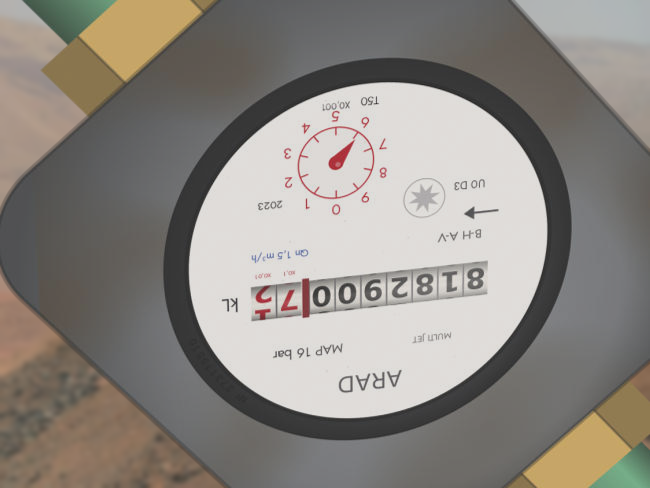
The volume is 8182900.716 kL
